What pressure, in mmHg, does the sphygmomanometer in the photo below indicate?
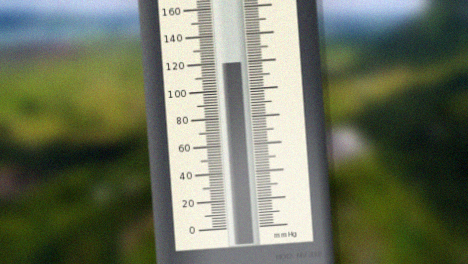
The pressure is 120 mmHg
